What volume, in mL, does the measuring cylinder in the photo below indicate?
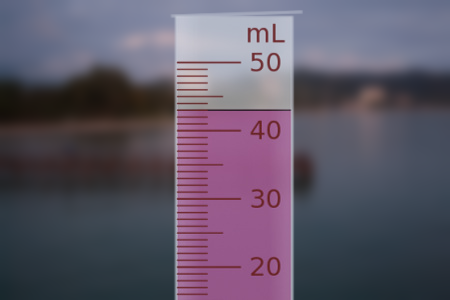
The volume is 43 mL
